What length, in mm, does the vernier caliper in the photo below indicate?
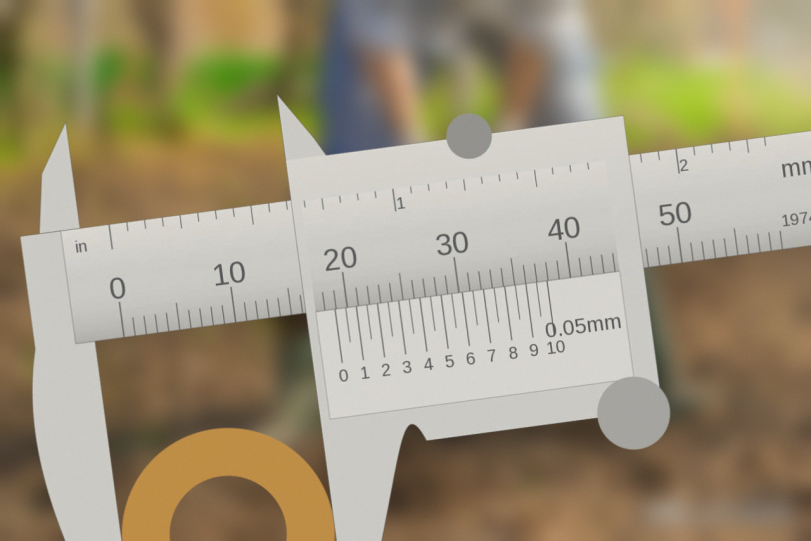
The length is 18.9 mm
